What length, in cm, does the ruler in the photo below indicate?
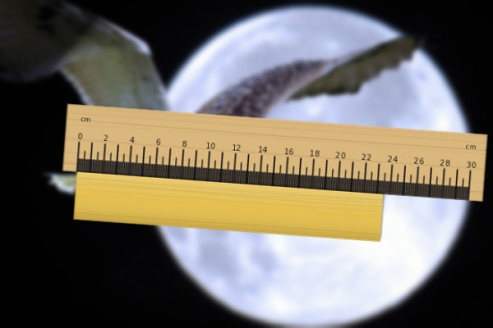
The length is 23.5 cm
